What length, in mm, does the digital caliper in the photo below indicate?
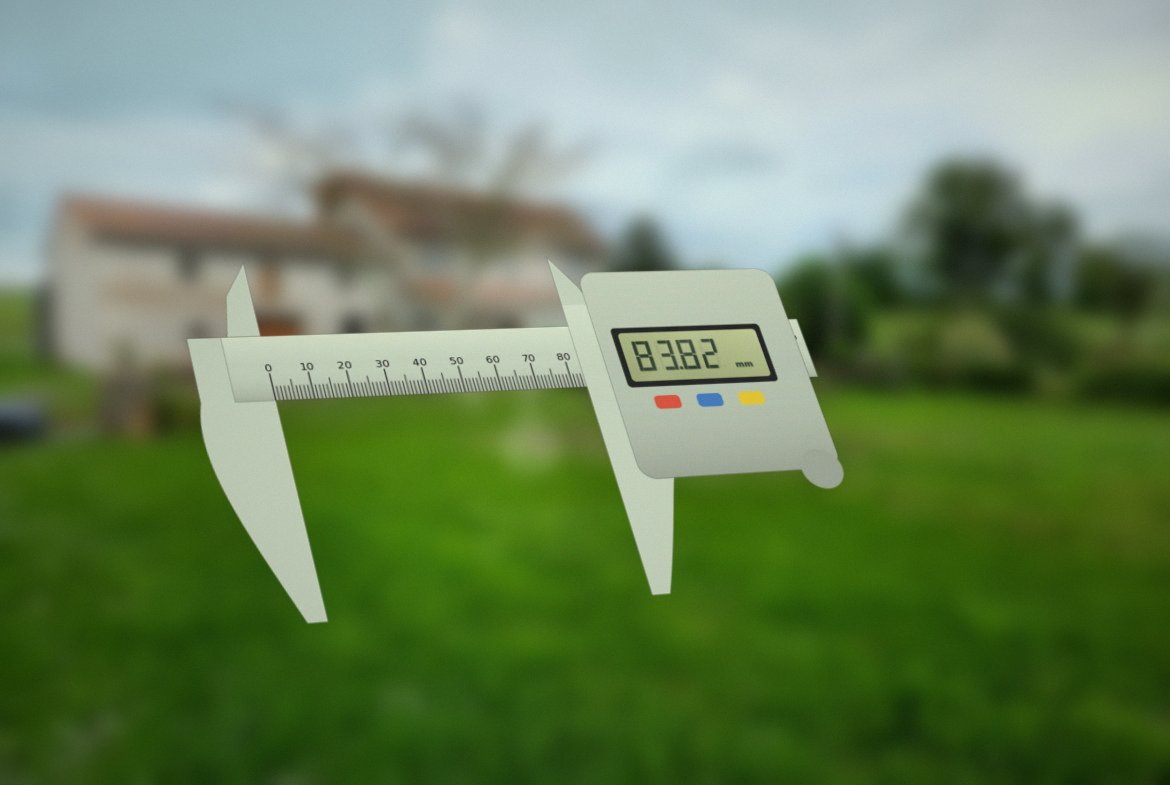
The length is 83.82 mm
